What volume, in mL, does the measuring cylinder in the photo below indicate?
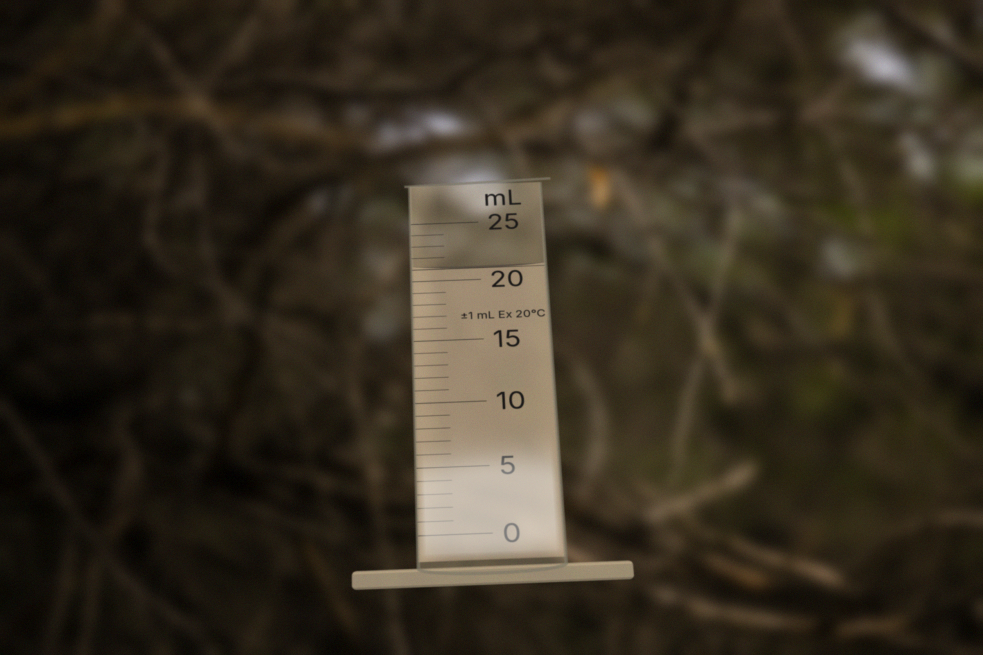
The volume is 21 mL
